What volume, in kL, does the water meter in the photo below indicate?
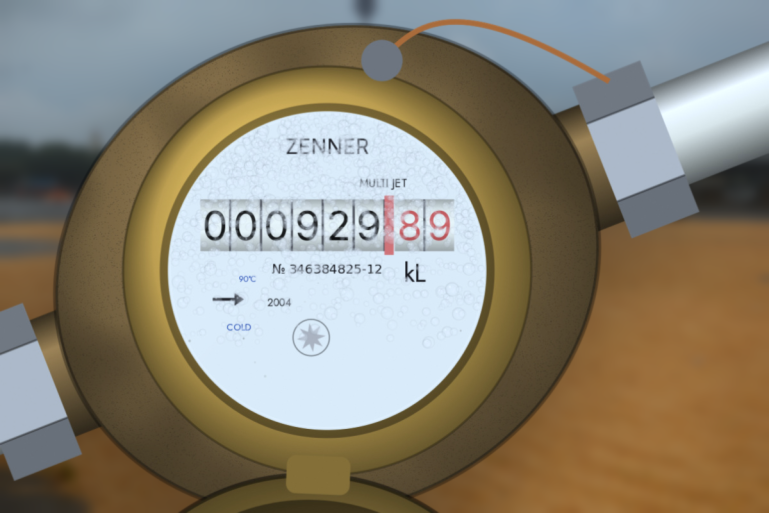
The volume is 929.89 kL
